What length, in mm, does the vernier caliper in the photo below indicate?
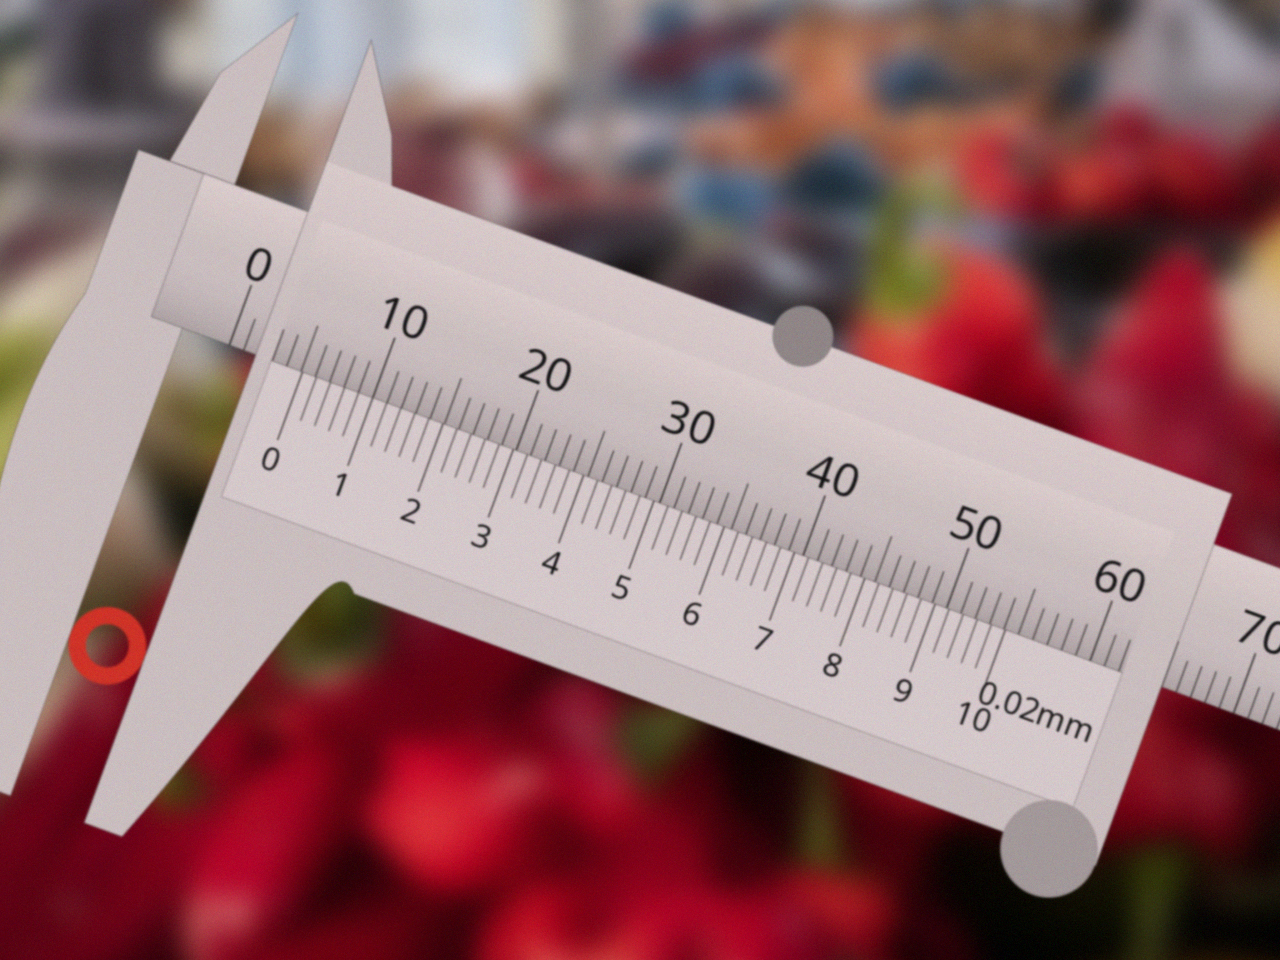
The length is 5.1 mm
